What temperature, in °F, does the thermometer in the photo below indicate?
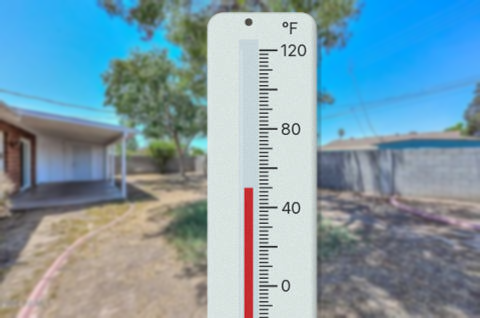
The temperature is 50 °F
